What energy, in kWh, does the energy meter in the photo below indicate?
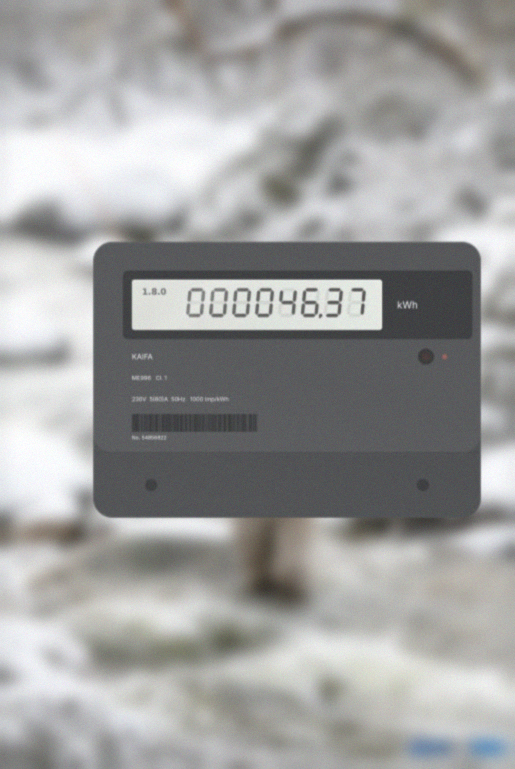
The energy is 46.37 kWh
